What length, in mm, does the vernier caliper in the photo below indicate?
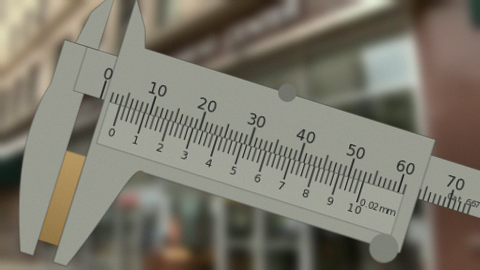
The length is 4.0 mm
